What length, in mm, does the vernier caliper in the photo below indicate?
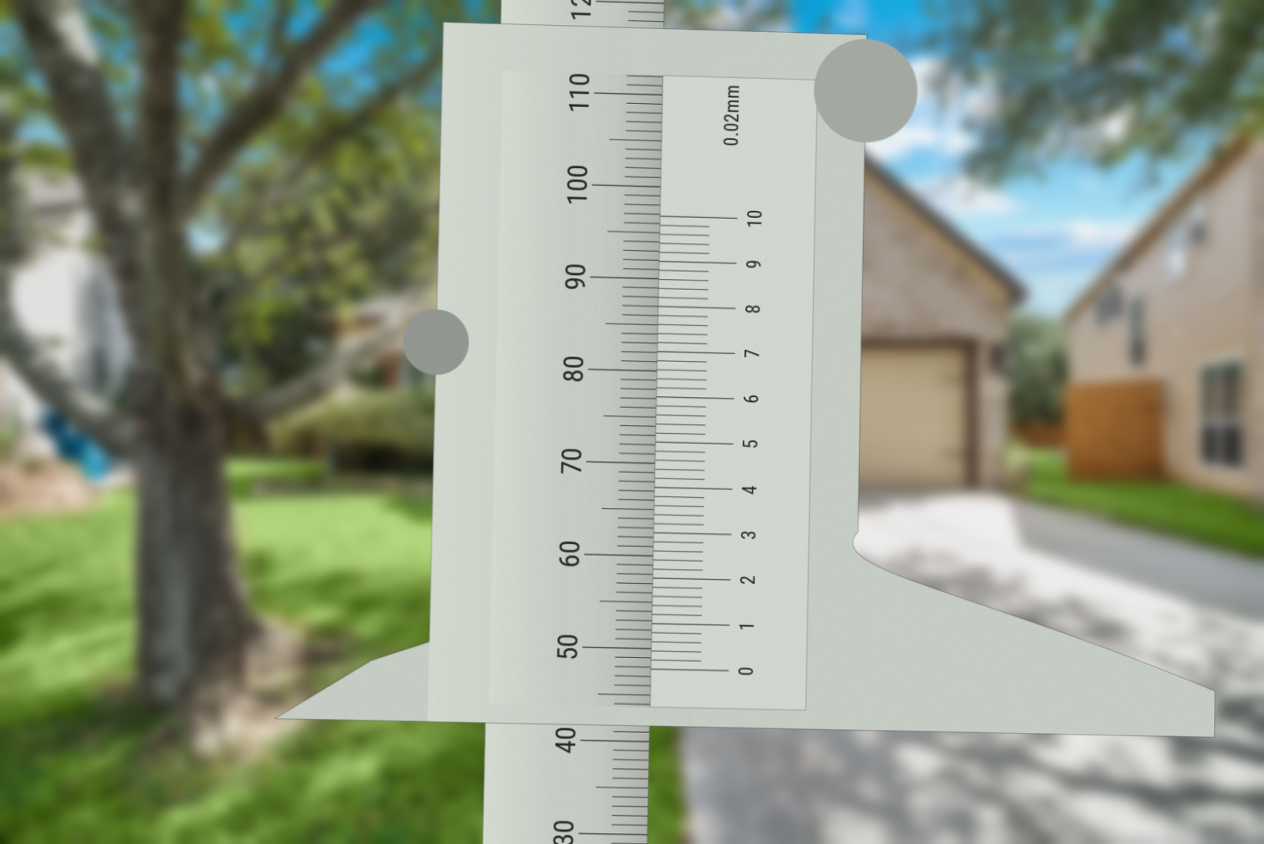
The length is 47.8 mm
